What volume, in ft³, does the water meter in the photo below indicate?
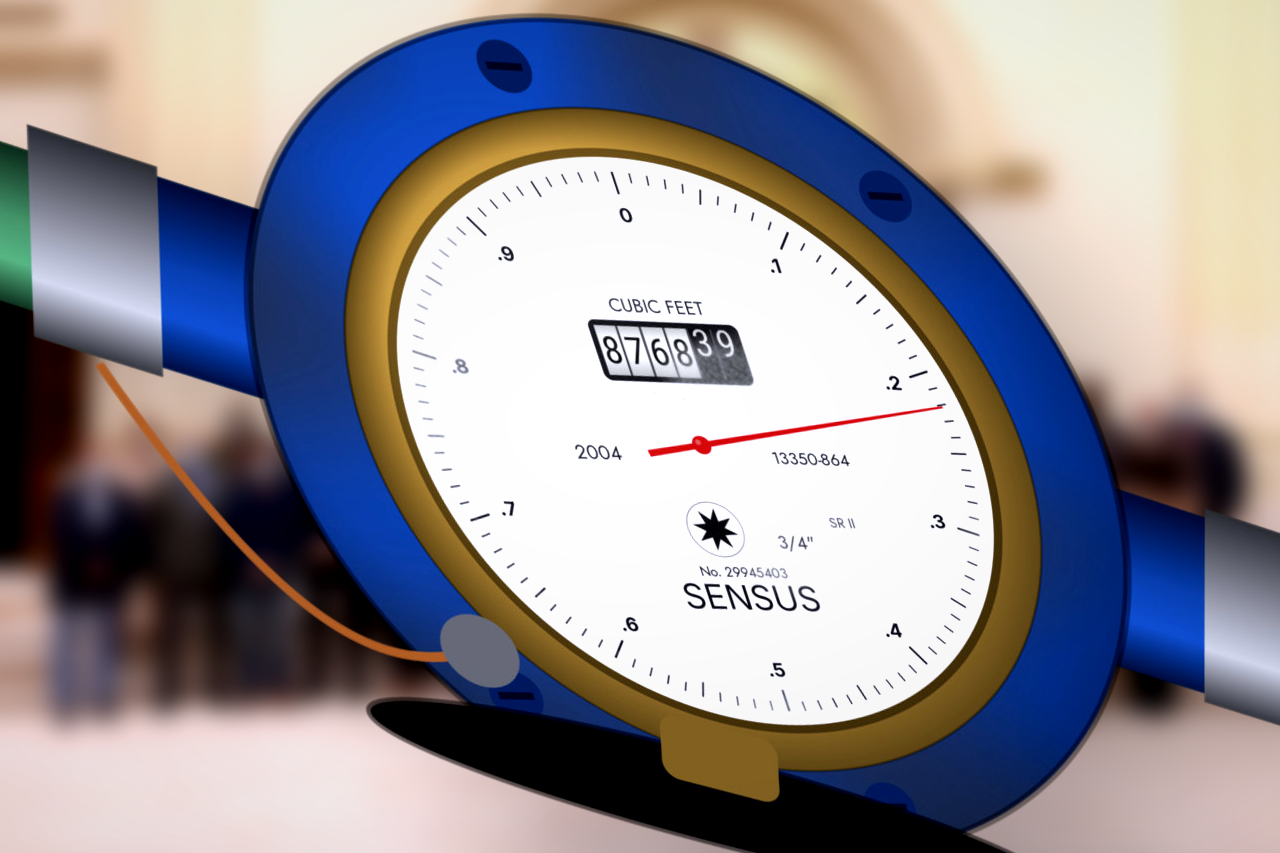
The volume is 876839.22 ft³
